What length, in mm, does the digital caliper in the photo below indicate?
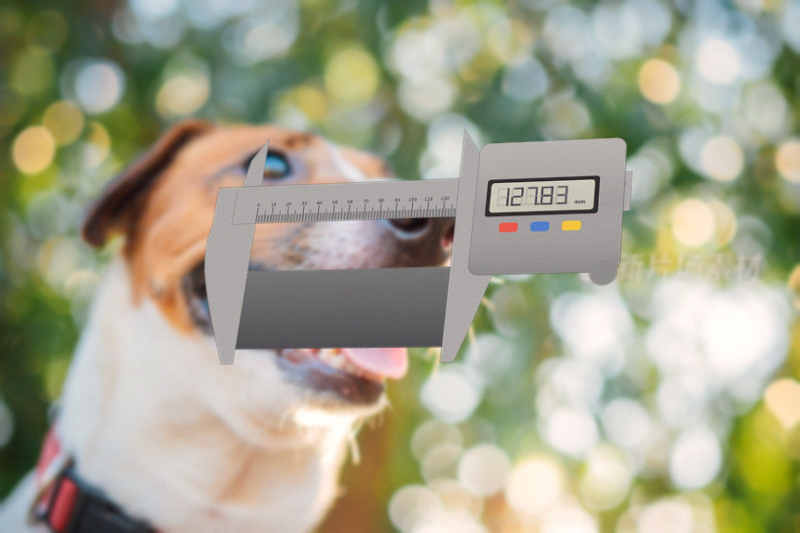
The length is 127.83 mm
